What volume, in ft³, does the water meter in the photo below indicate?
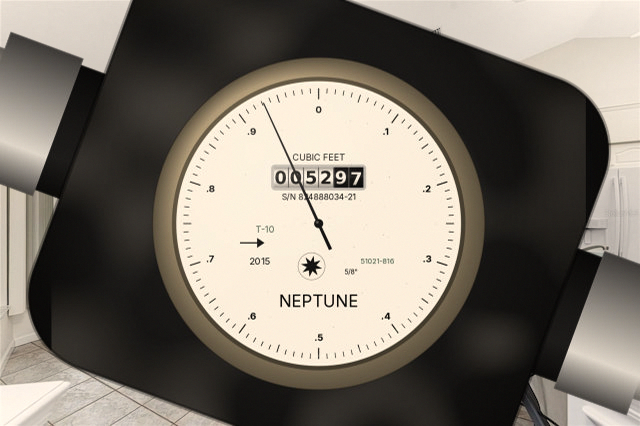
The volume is 5296.93 ft³
